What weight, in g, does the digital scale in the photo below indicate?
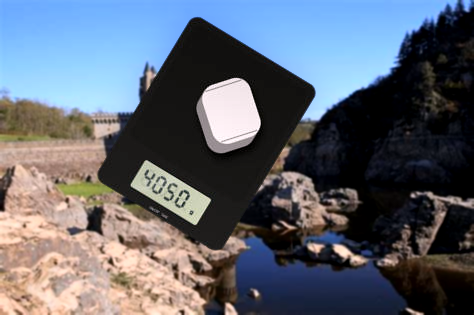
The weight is 4050 g
